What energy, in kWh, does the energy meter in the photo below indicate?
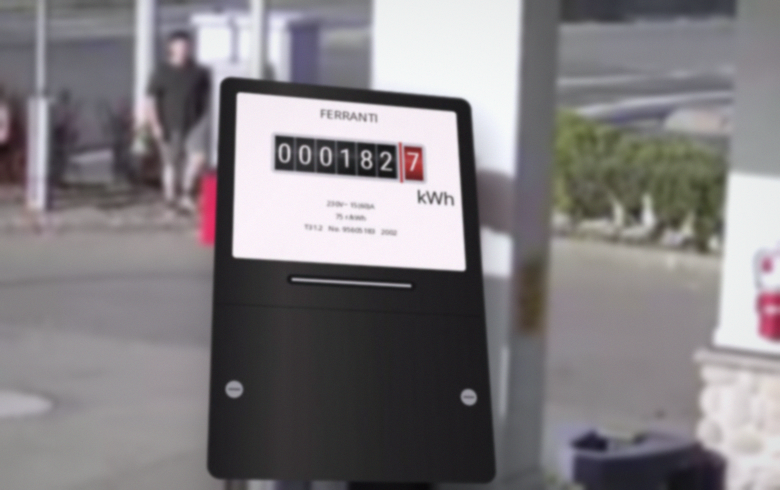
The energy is 182.7 kWh
